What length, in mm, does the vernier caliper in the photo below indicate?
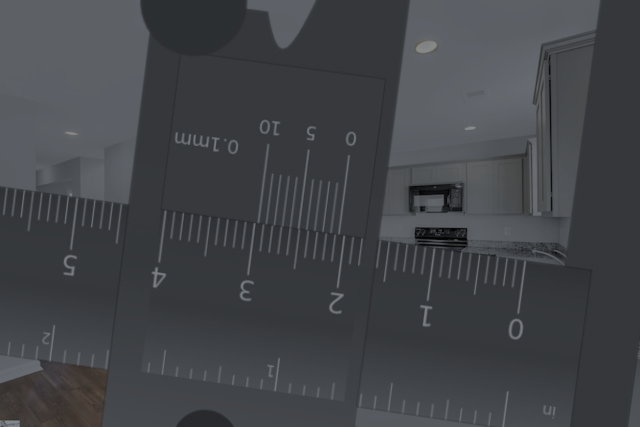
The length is 20.6 mm
